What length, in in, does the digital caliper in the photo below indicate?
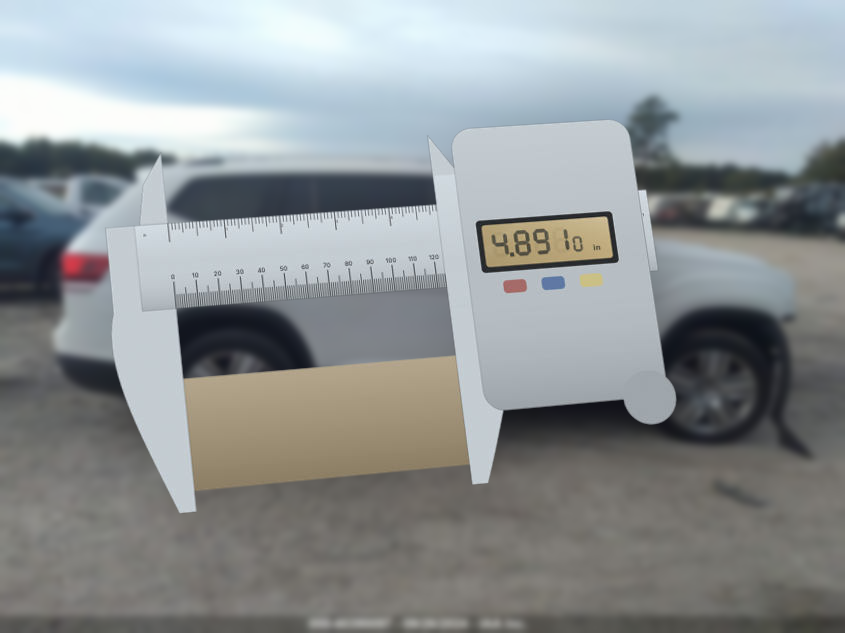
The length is 4.8910 in
